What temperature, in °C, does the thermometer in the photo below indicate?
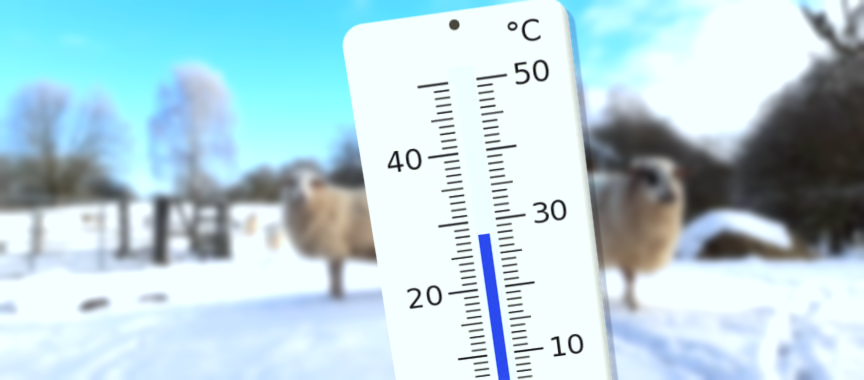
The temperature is 28 °C
